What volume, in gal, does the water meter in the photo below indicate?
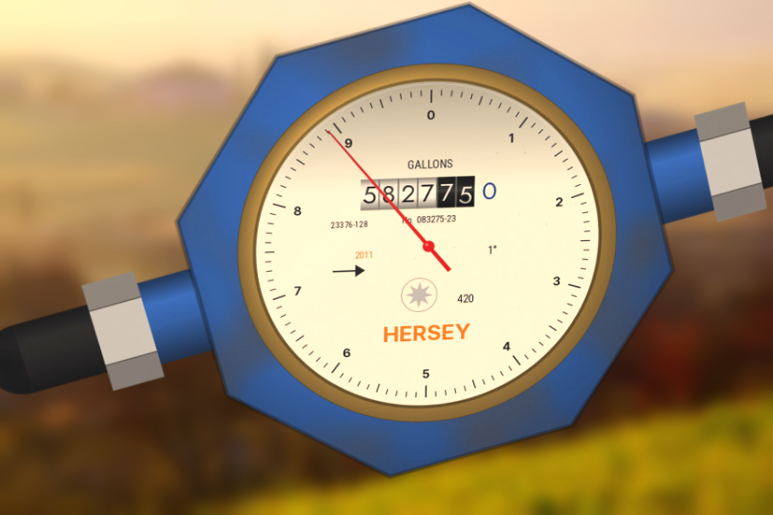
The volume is 5827748.9 gal
